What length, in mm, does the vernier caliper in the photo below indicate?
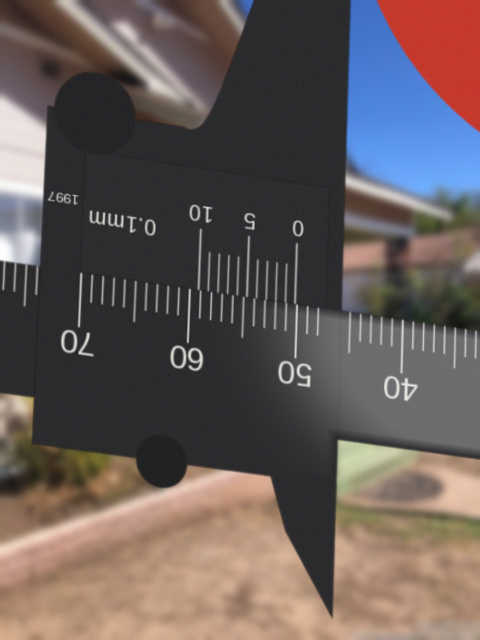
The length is 50.2 mm
